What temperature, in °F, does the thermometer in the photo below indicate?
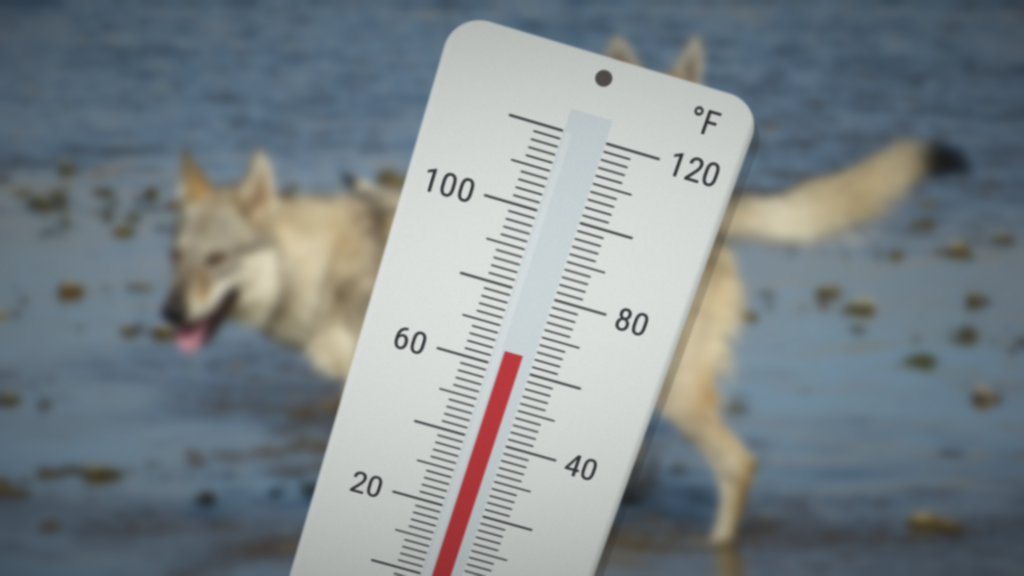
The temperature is 64 °F
